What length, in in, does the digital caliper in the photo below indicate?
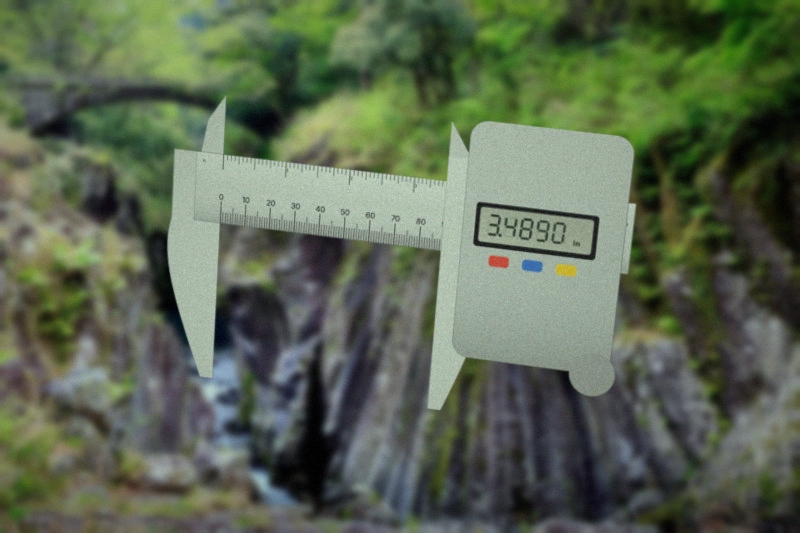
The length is 3.4890 in
